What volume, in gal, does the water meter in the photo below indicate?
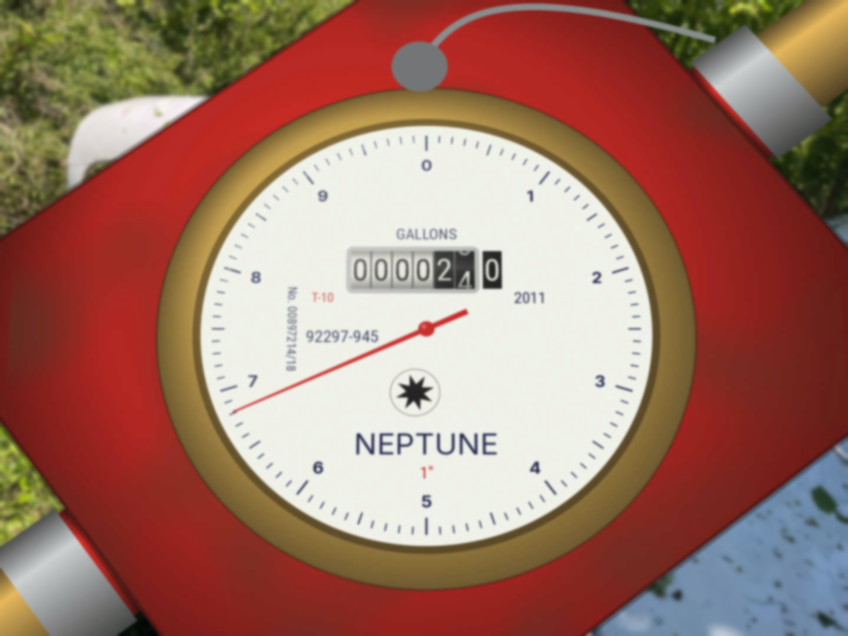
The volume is 236.8 gal
